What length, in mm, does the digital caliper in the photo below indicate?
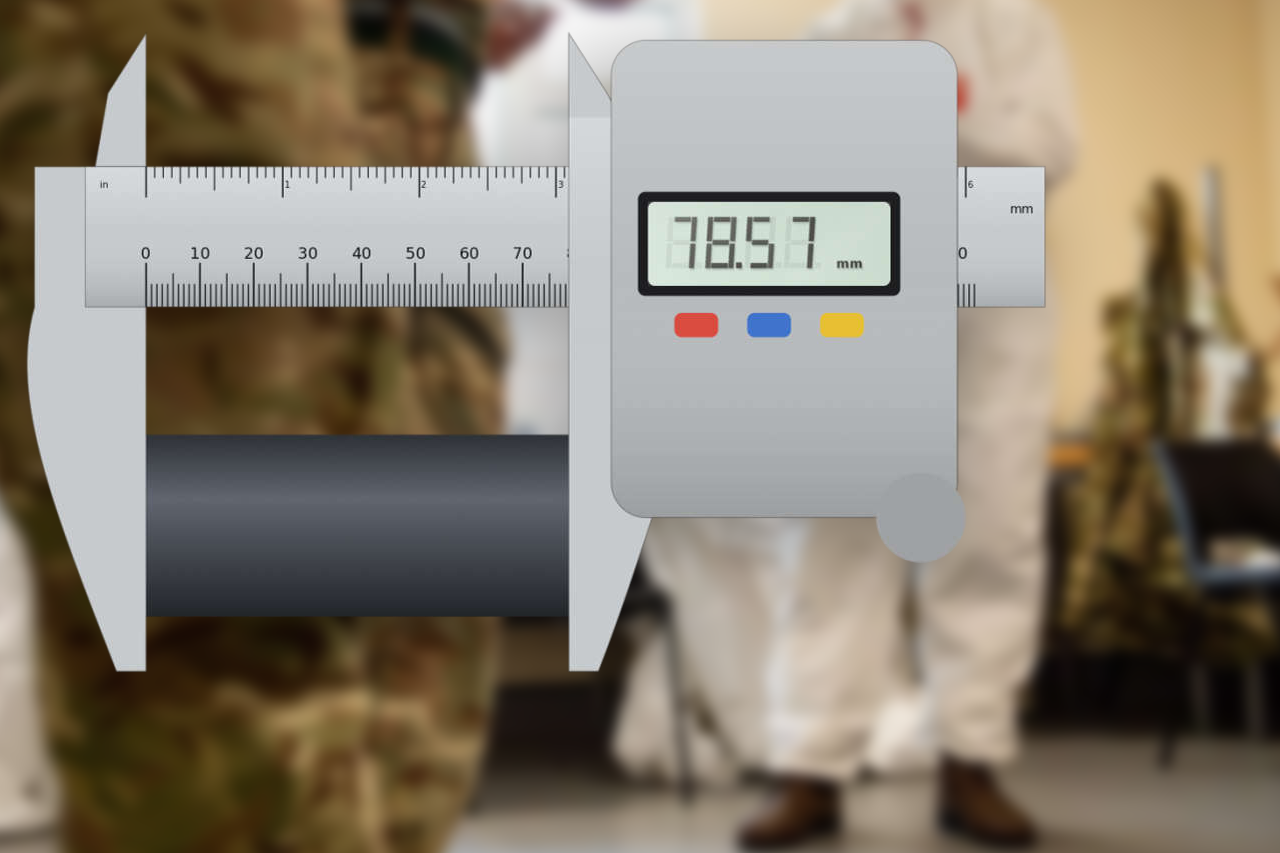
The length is 78.57 mm
